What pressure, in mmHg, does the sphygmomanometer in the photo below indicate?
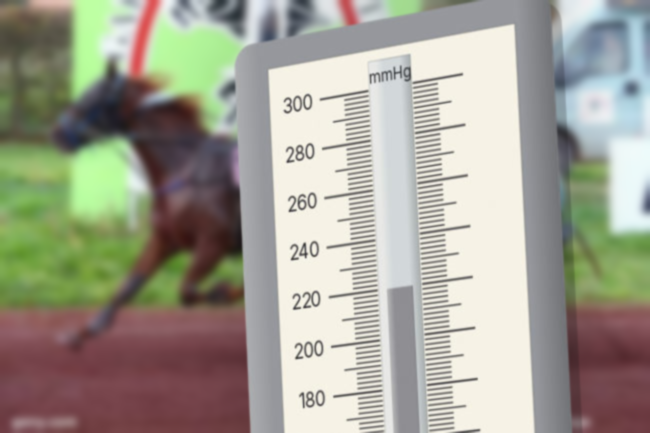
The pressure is 220 mmHg
